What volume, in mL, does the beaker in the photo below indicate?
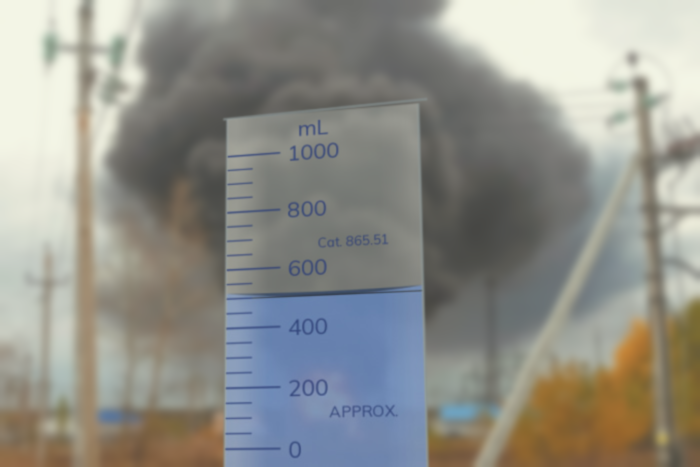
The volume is 500 mL
